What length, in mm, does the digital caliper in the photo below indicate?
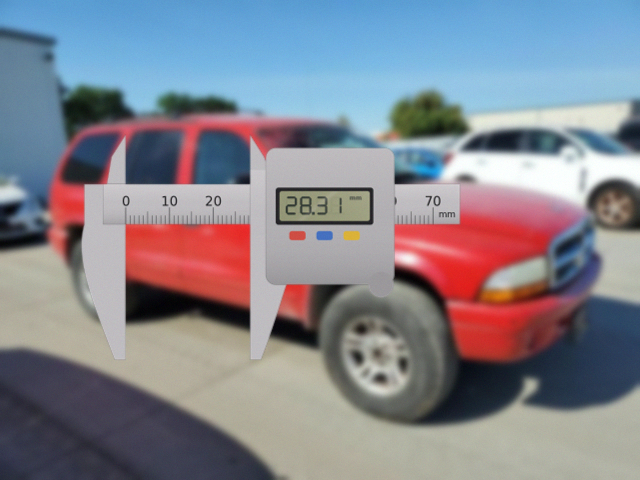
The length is 28.31 mm
